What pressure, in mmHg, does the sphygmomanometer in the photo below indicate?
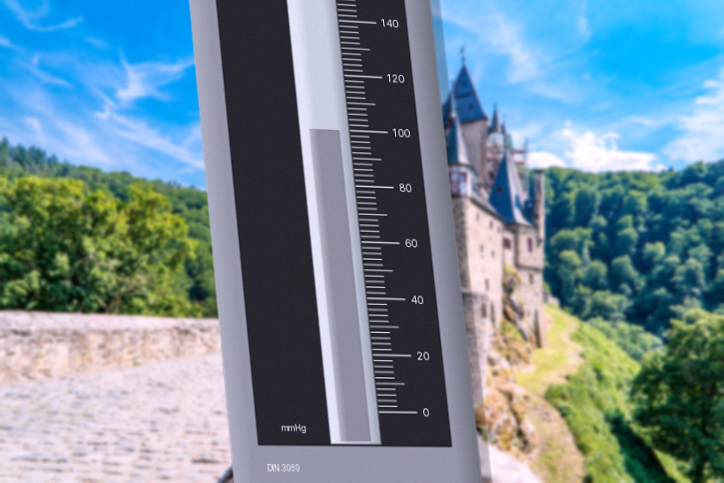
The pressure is 100 mmHg
